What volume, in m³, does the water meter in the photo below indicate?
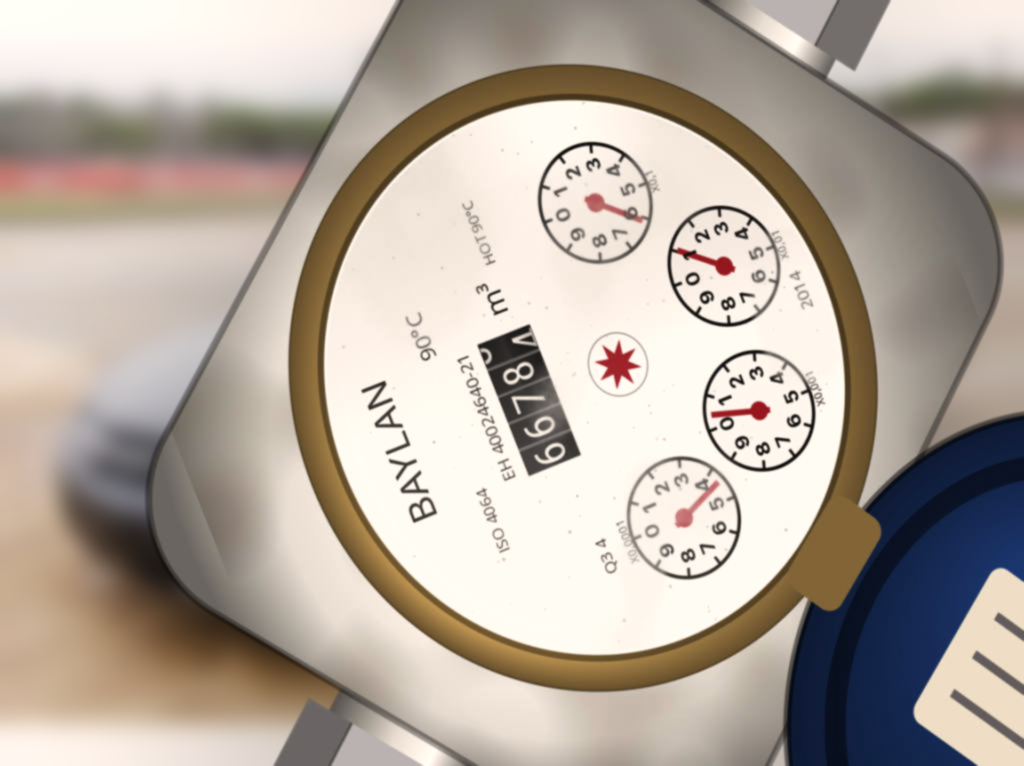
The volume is 66783.6104 m³
